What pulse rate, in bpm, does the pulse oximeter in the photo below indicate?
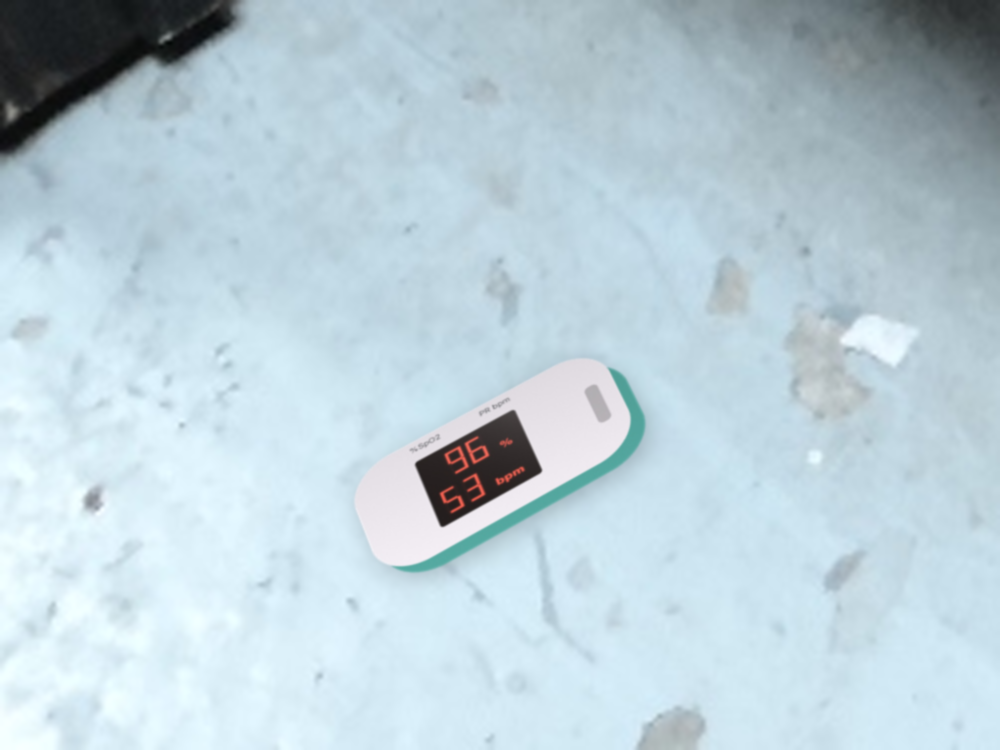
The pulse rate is 53 bpm
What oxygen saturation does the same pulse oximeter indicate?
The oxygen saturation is 96 %
